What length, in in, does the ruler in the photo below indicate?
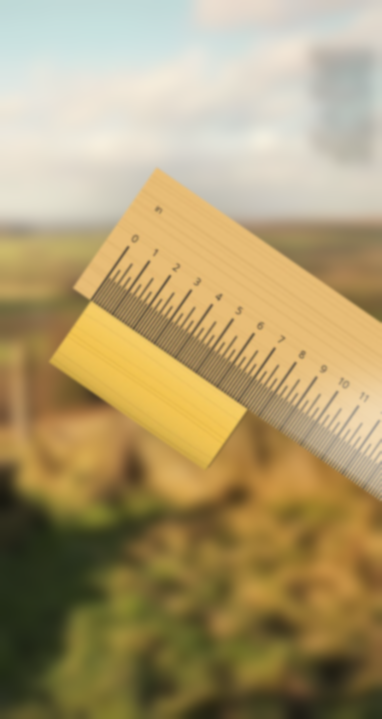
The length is 7.5 in
